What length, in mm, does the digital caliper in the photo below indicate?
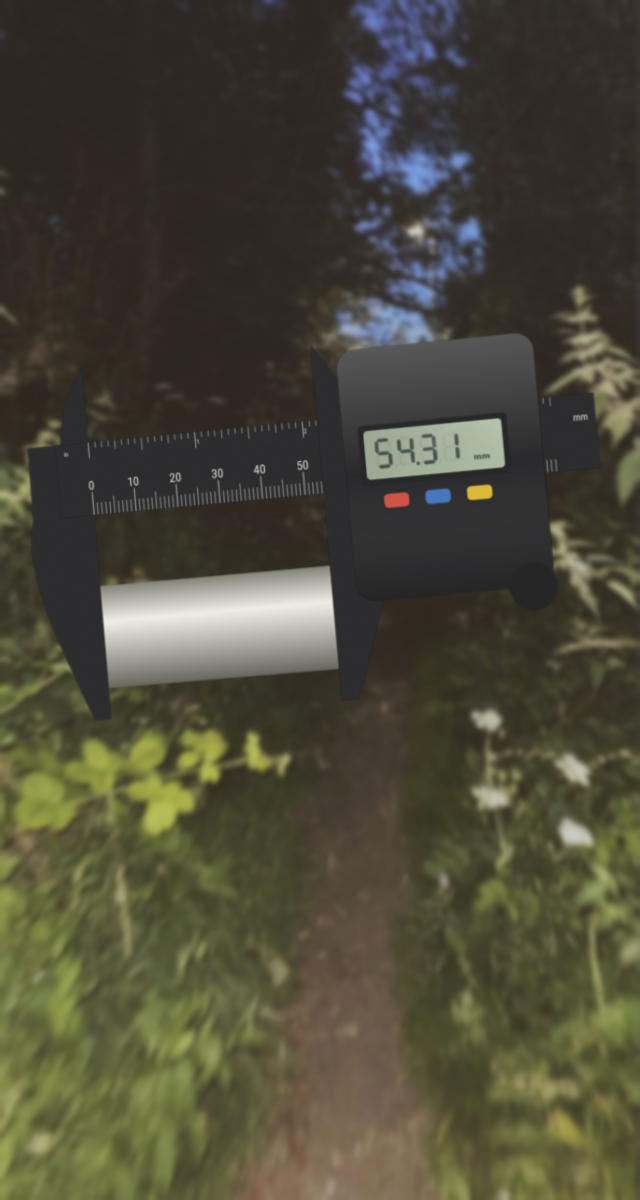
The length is 54.31 mm
